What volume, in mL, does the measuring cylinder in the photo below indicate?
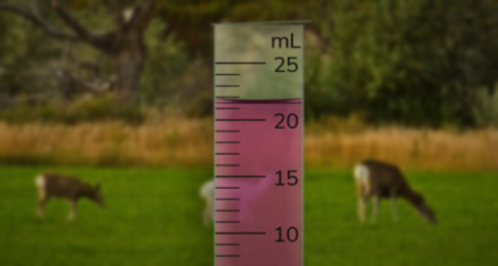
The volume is 21.5 mL
